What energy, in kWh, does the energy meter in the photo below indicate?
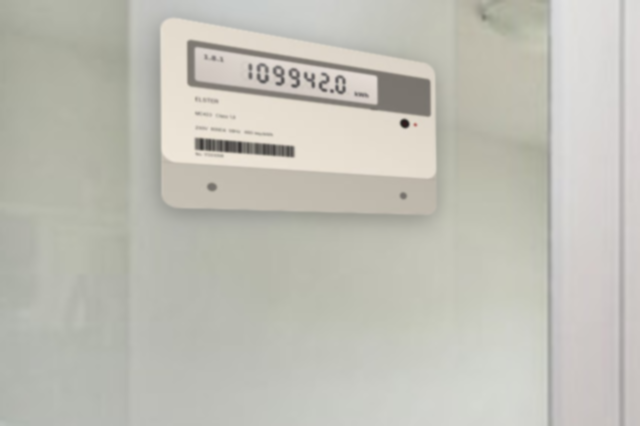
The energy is 109942.0 kWh
